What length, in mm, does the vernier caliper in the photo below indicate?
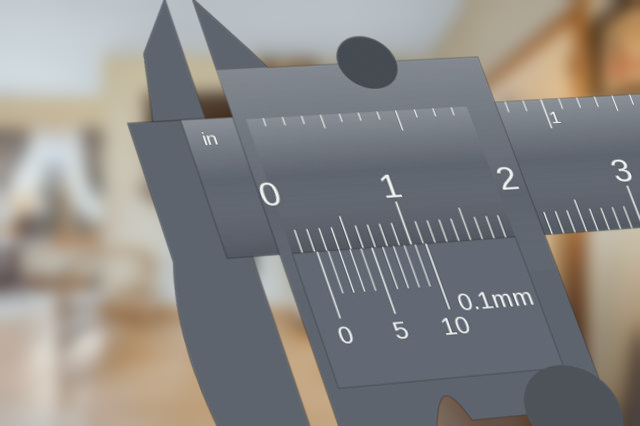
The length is 2.2 mm
